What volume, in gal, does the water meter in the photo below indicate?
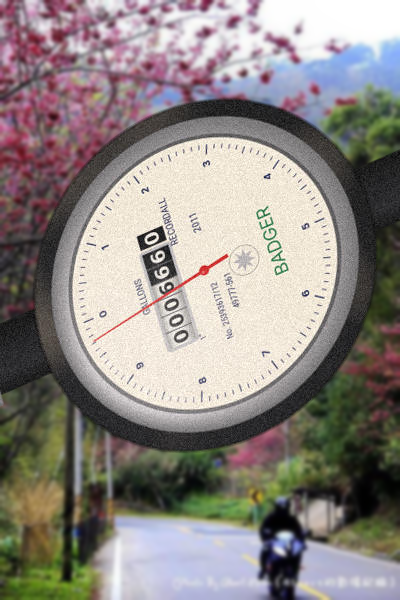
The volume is 6659.7 gal
